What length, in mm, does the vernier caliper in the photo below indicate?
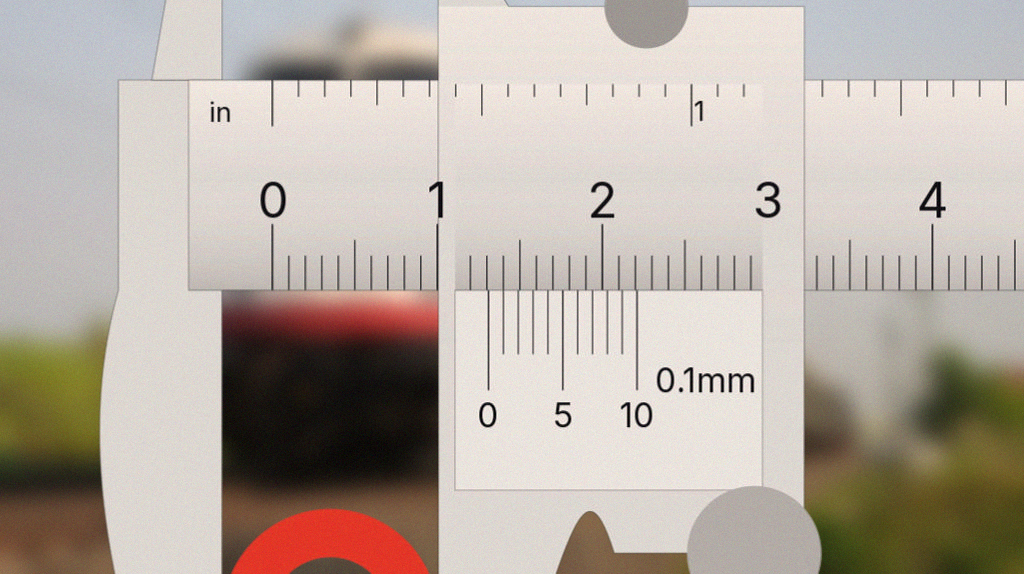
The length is 13.1 mm
